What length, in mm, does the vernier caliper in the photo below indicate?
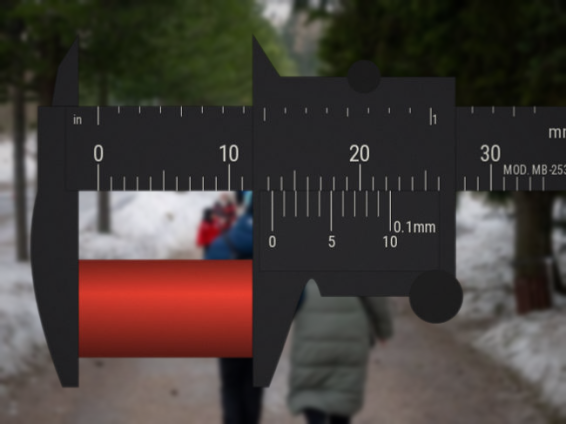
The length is 13.3 mm
